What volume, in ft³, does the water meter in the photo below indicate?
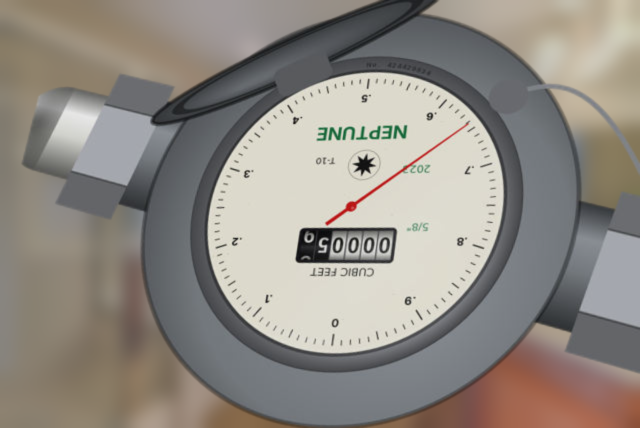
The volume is 58.64 ft³
